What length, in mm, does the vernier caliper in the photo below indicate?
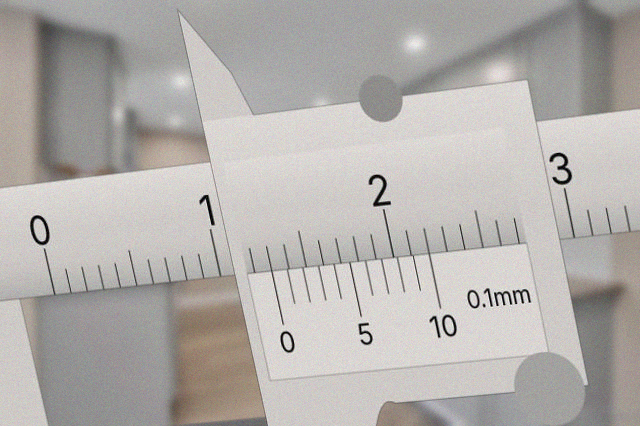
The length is 13.0 mm
